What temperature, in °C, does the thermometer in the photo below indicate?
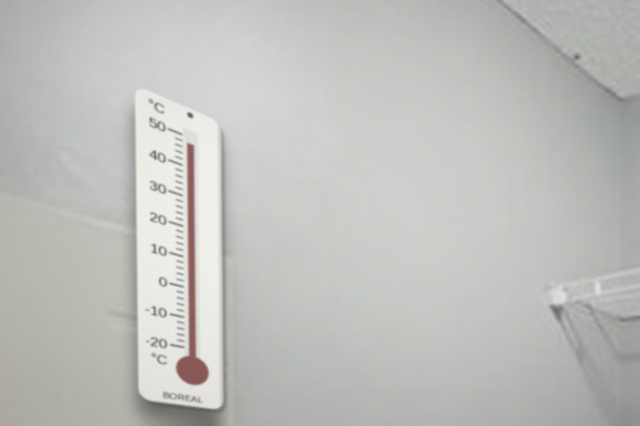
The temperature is 48 °C
